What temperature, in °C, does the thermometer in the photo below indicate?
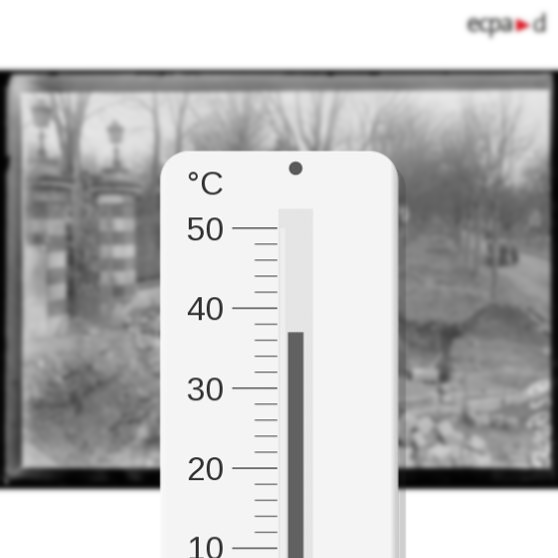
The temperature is 37 °C
